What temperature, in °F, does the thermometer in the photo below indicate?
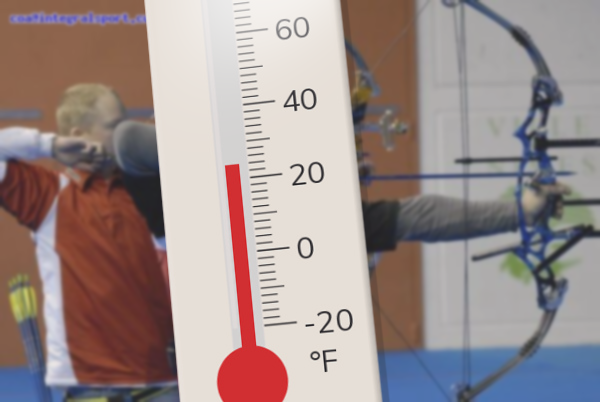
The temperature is 24 °F
